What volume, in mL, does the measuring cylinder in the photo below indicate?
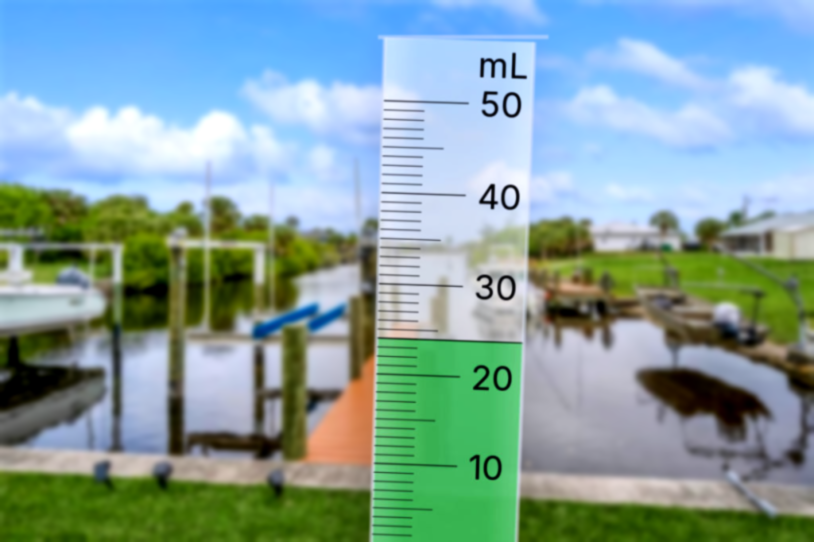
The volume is 24 mL
